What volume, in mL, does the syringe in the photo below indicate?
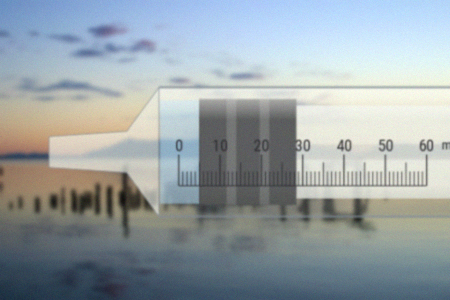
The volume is 5 mL
